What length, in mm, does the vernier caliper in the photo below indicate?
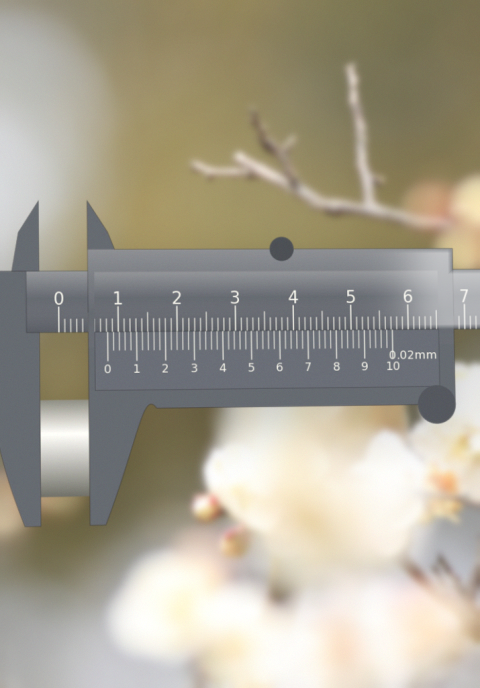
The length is 8.2 mm
